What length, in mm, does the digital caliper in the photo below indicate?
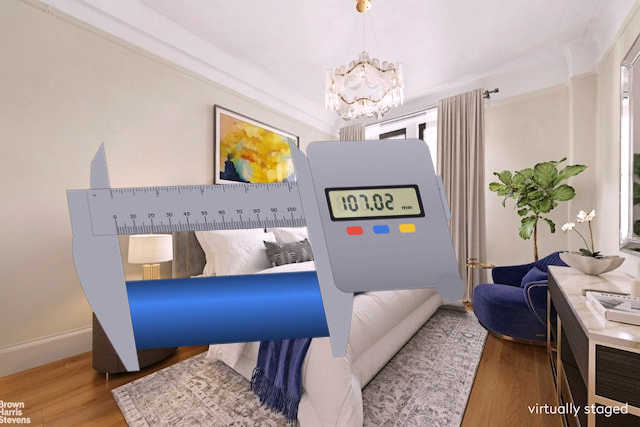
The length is 107.02 mm
